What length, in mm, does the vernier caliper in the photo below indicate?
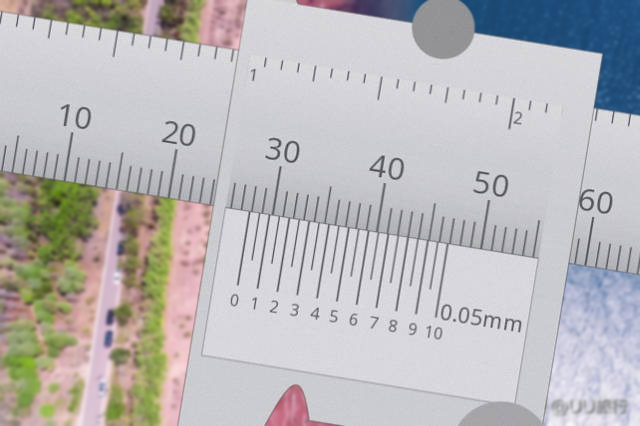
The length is 27.8 mm
